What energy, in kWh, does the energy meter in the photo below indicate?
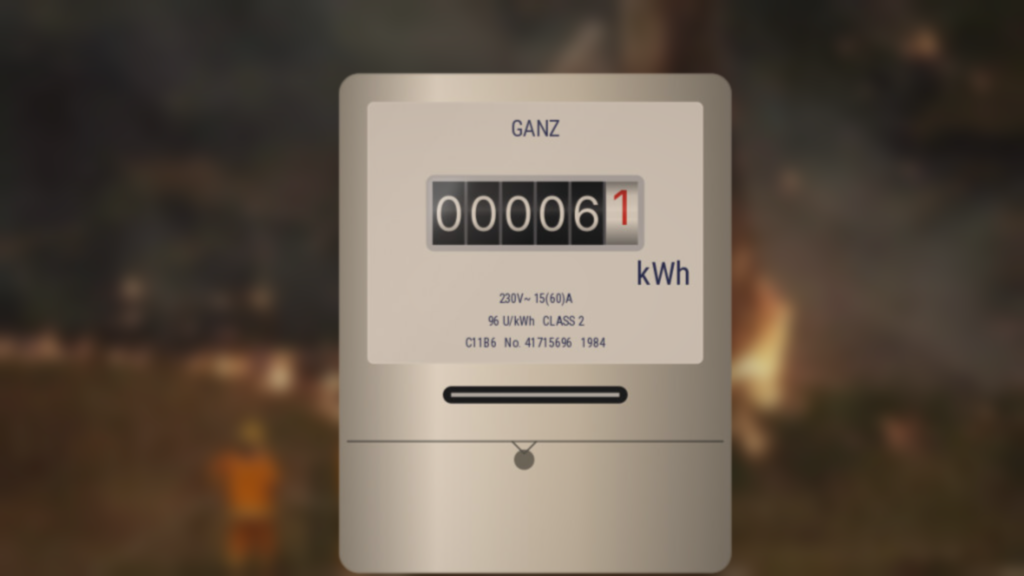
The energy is 6.1 kWh
